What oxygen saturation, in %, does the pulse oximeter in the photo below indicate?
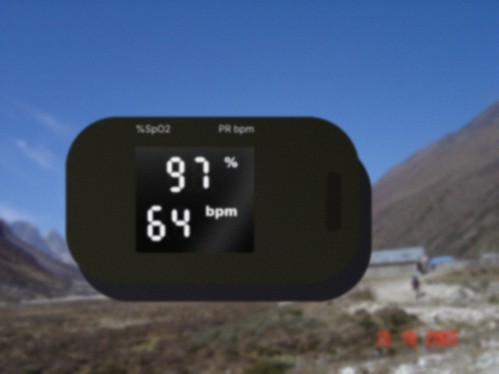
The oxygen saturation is 97 %
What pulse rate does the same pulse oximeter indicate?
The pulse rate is 64 bpm
